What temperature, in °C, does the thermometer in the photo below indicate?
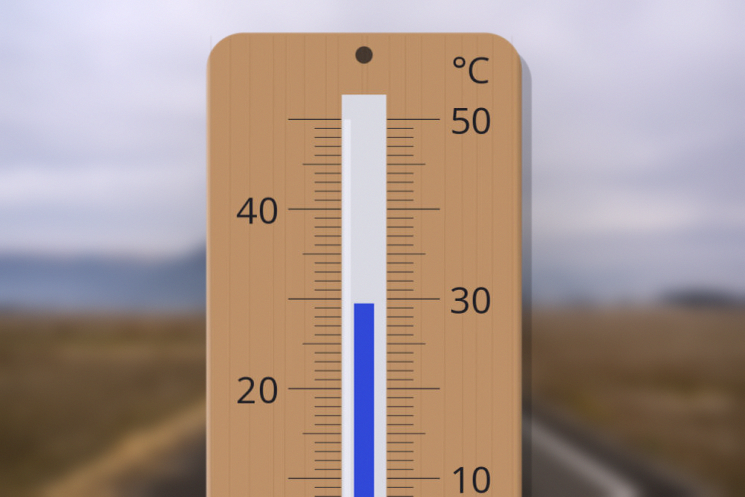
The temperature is 29.5 °C
